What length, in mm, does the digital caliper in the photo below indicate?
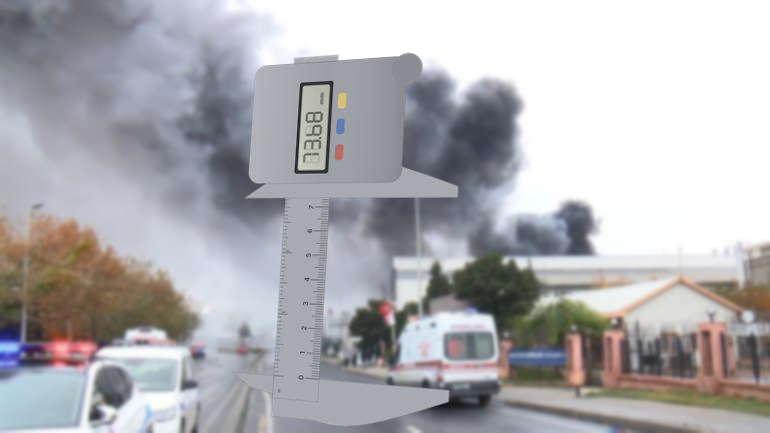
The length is 73.68 mm
